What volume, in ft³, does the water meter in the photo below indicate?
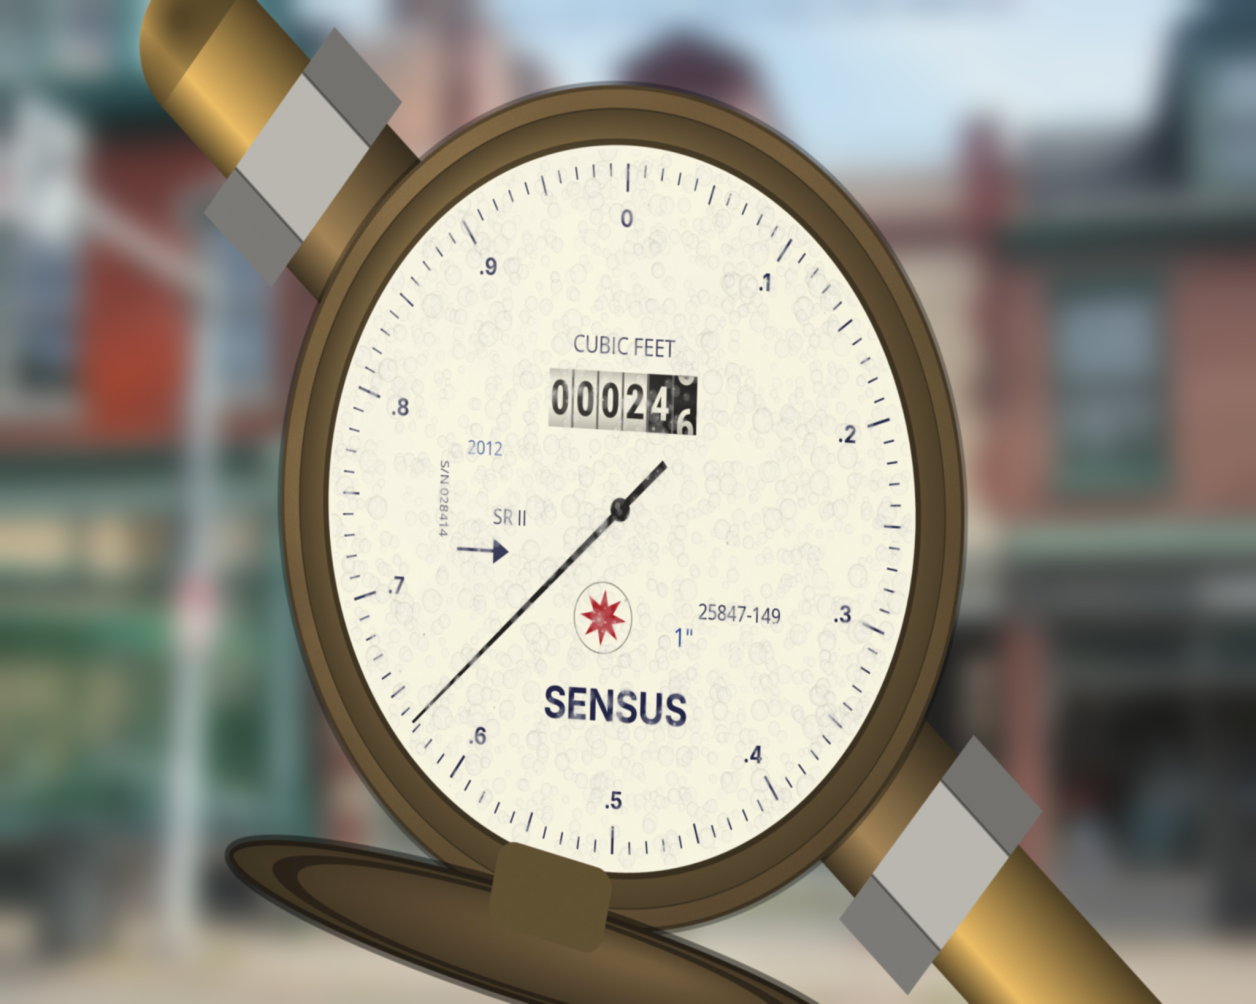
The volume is 245.63 ft³
